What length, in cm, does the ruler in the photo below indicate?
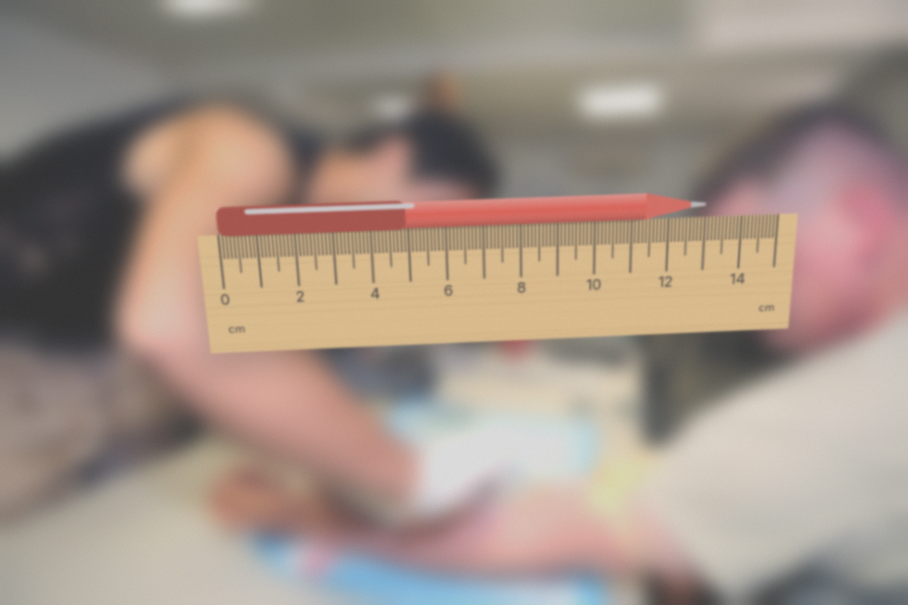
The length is 13 cm
